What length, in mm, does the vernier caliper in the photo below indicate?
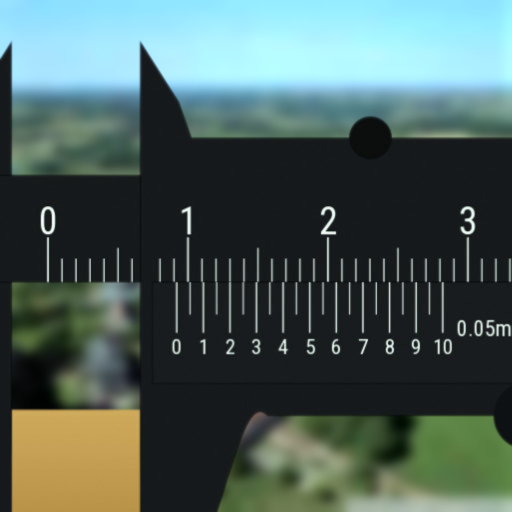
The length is 9.2 mm
